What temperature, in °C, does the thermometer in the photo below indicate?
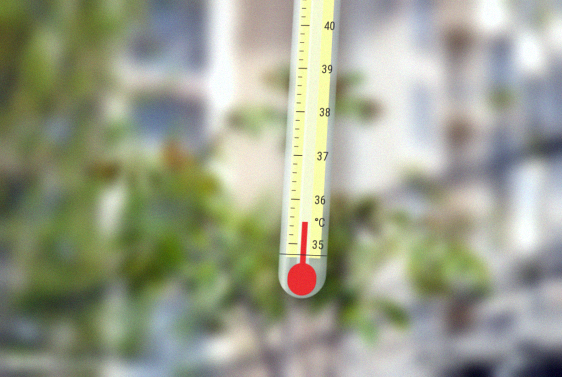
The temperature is 35.5 °C
